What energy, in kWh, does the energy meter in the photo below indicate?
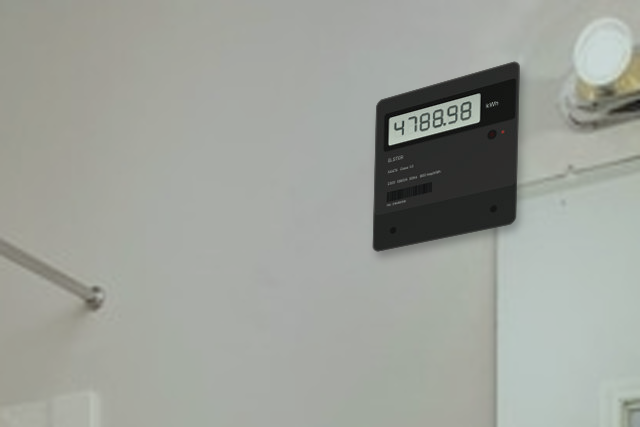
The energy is 4788.98 kWh
